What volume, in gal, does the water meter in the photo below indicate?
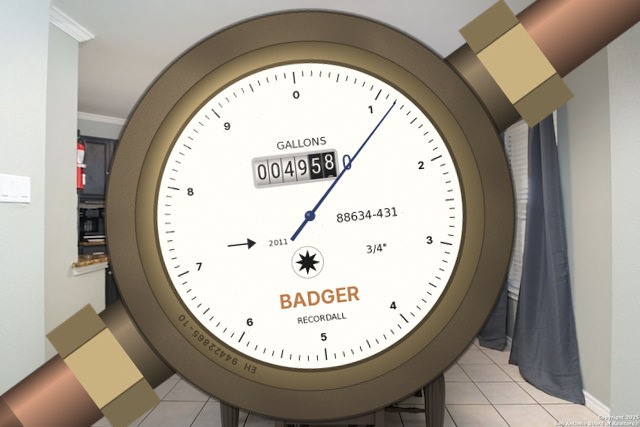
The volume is 49581.2 gal
